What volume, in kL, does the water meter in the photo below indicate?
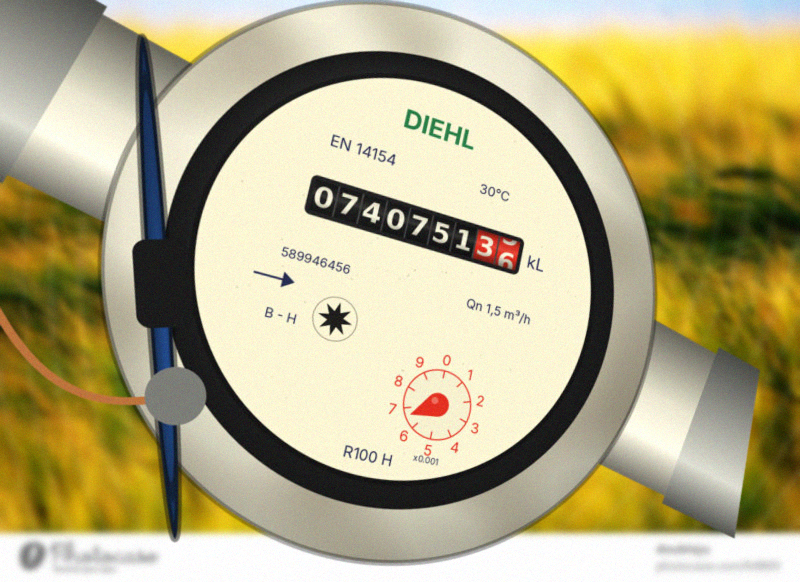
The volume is 740751.356 kL
